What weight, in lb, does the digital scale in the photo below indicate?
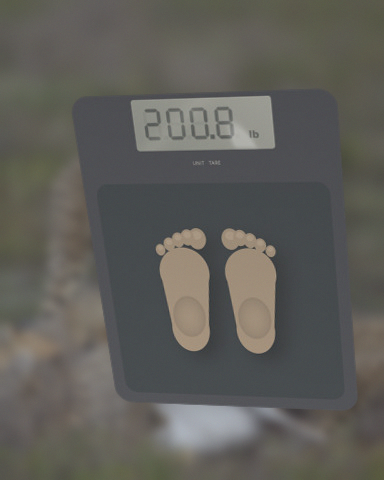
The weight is 200.8 lb
